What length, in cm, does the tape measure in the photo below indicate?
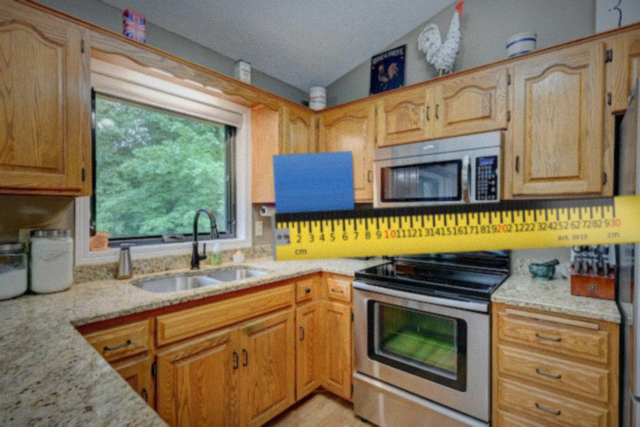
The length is 7 cm
